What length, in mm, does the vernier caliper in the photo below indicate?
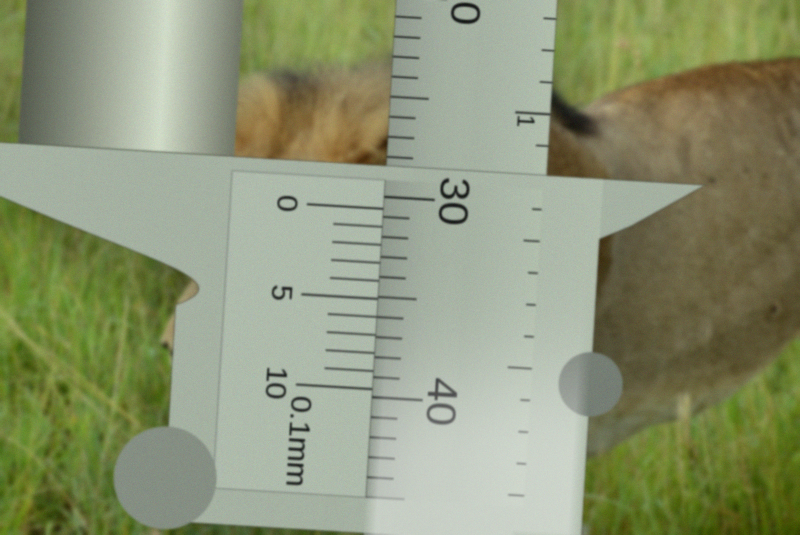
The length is 30.6 mm
